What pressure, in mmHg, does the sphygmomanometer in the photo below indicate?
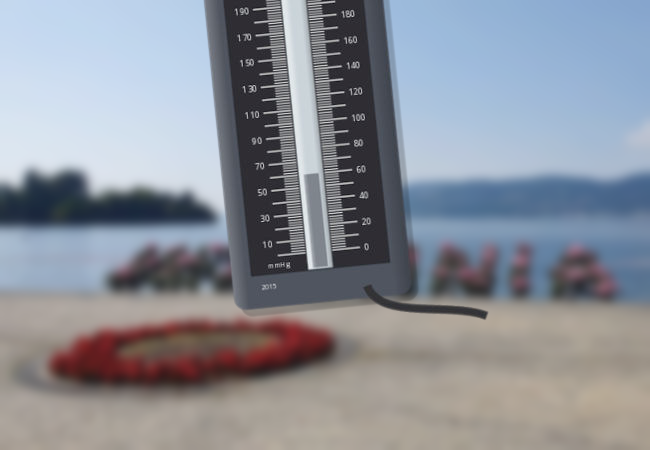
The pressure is 60 mmHg
